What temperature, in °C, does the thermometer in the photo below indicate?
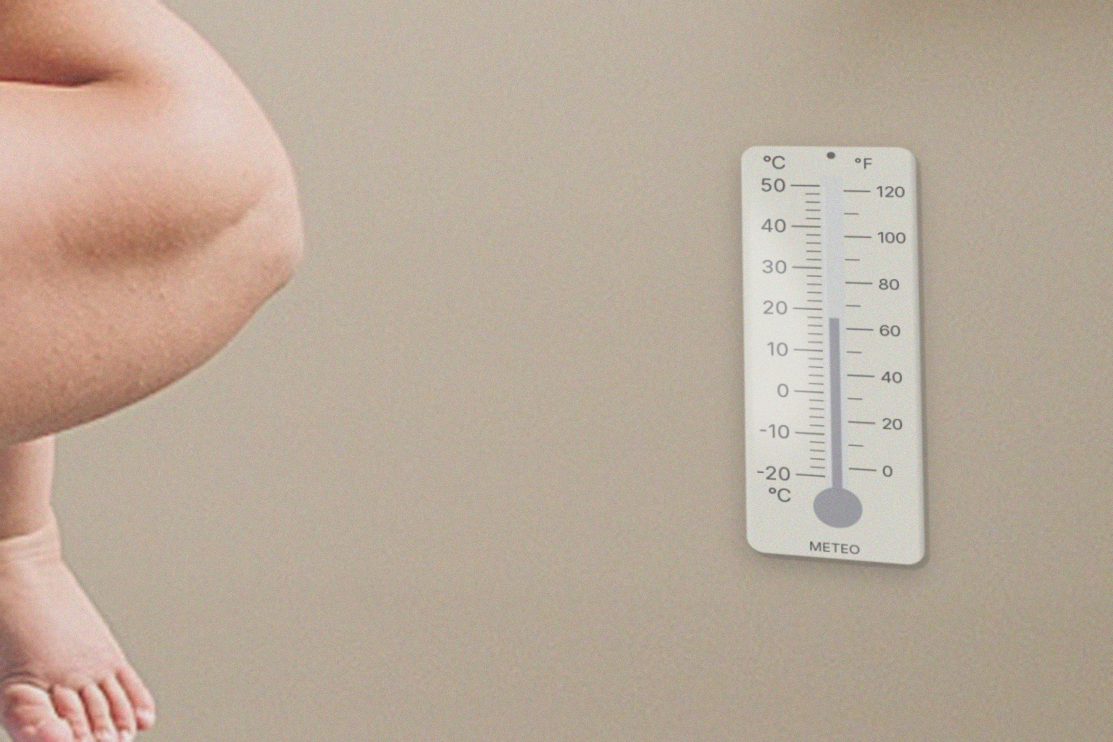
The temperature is 18 °C
